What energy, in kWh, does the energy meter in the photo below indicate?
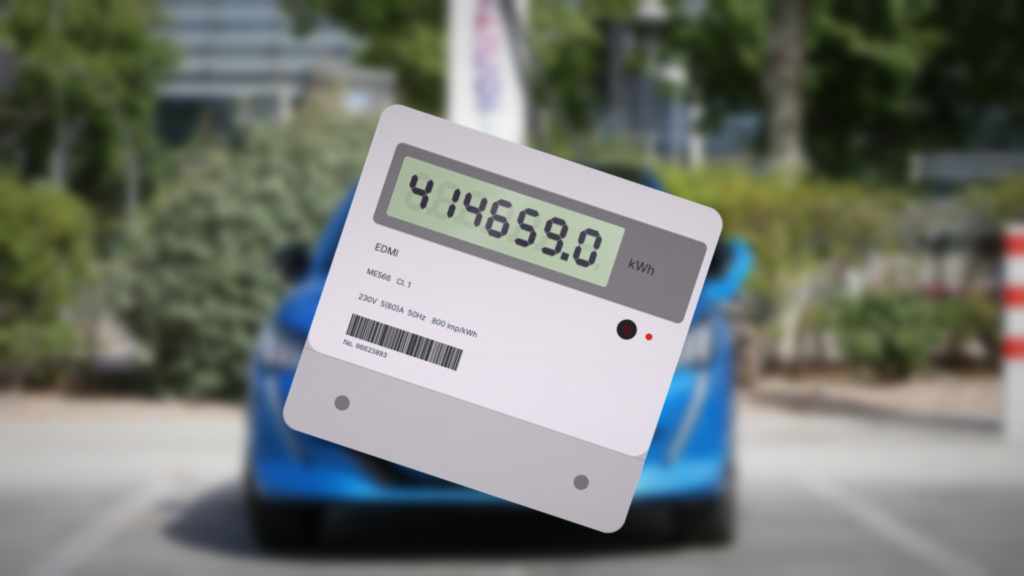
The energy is 414659.0 kWh
